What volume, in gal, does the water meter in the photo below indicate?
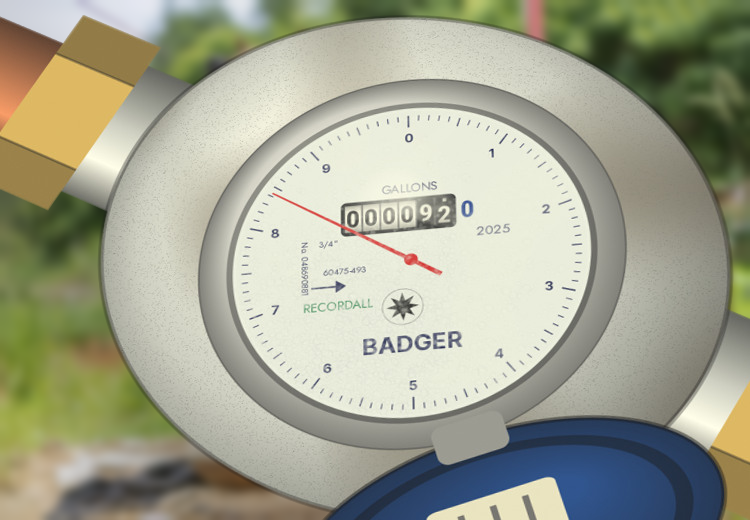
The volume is 918.4 gal
